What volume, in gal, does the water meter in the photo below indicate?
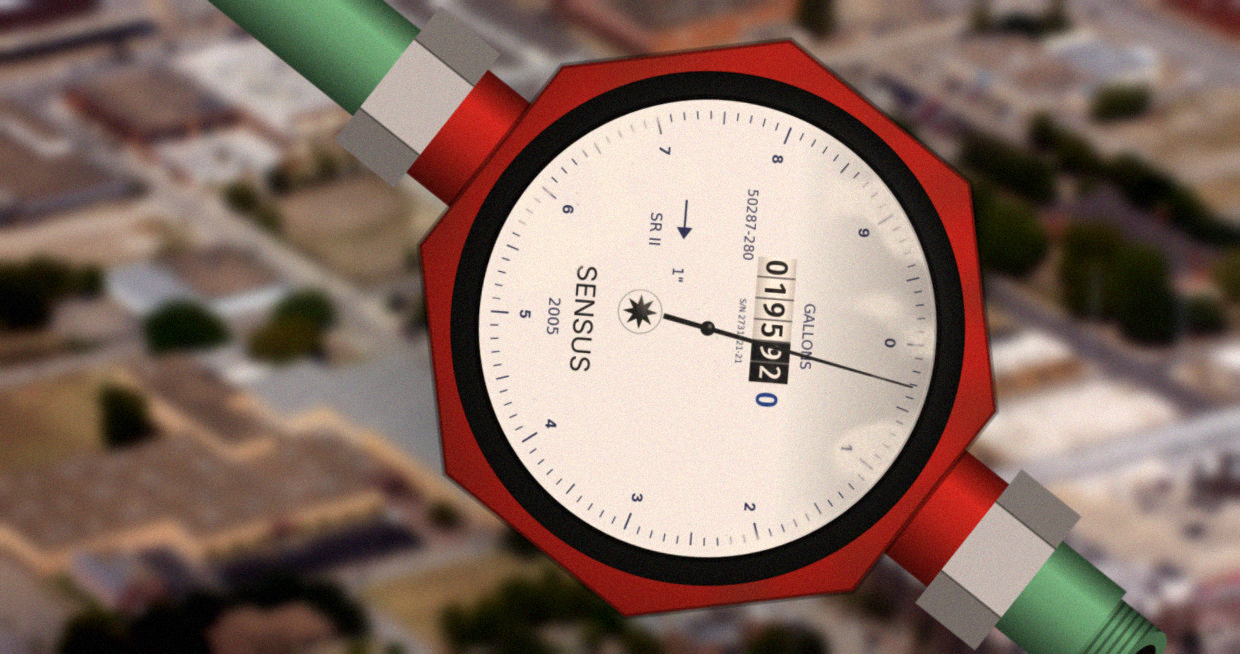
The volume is 195920.3 gal
